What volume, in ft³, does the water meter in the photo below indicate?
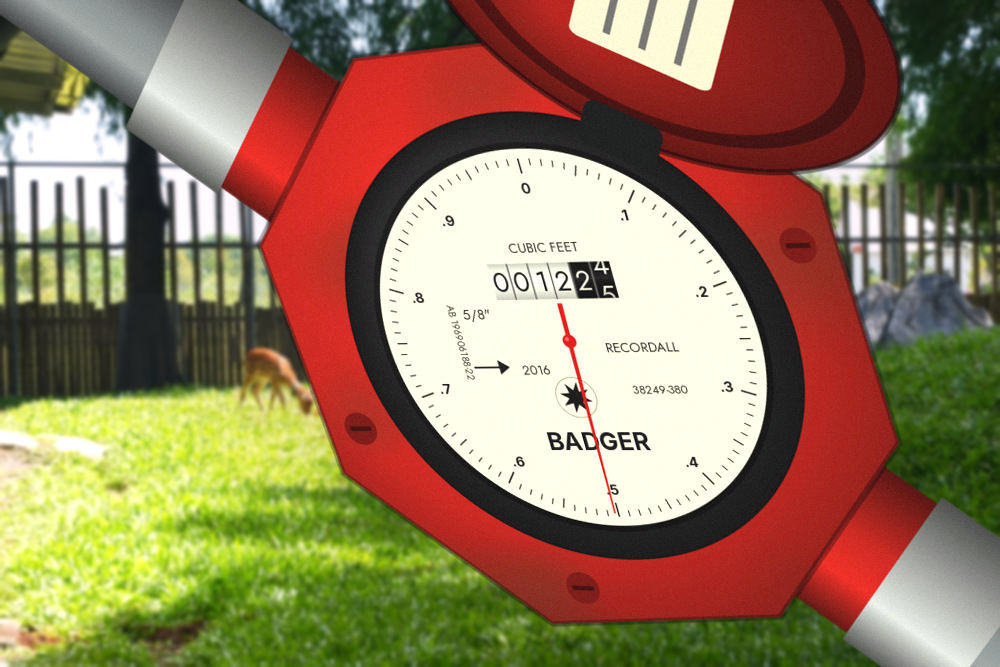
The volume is 1224.50 ft³
